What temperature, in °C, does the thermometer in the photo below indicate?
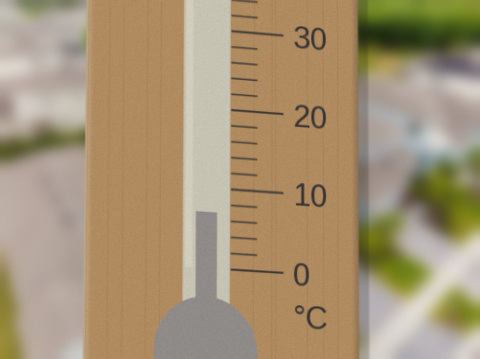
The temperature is 7 °C
